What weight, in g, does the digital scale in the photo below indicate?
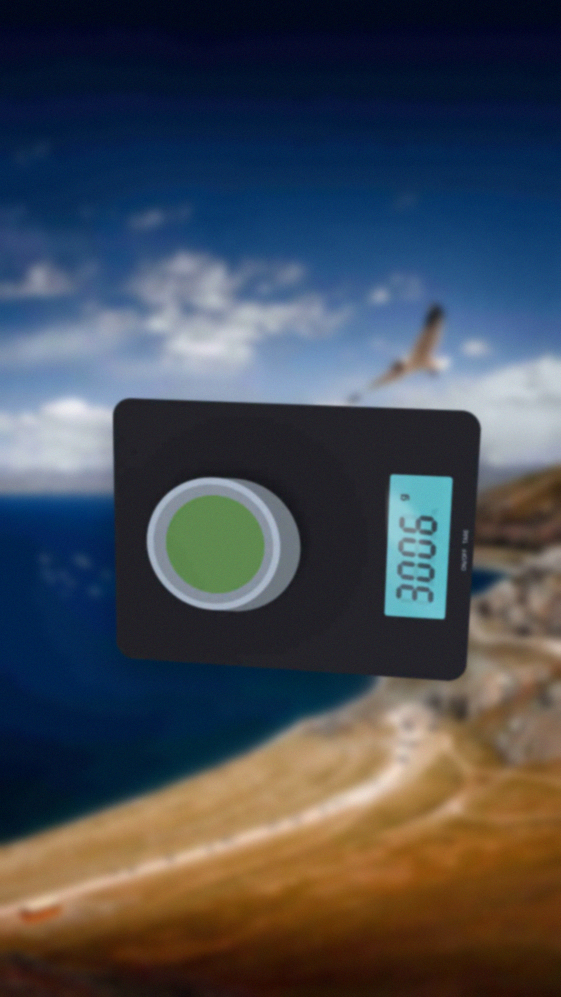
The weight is 3006 g
